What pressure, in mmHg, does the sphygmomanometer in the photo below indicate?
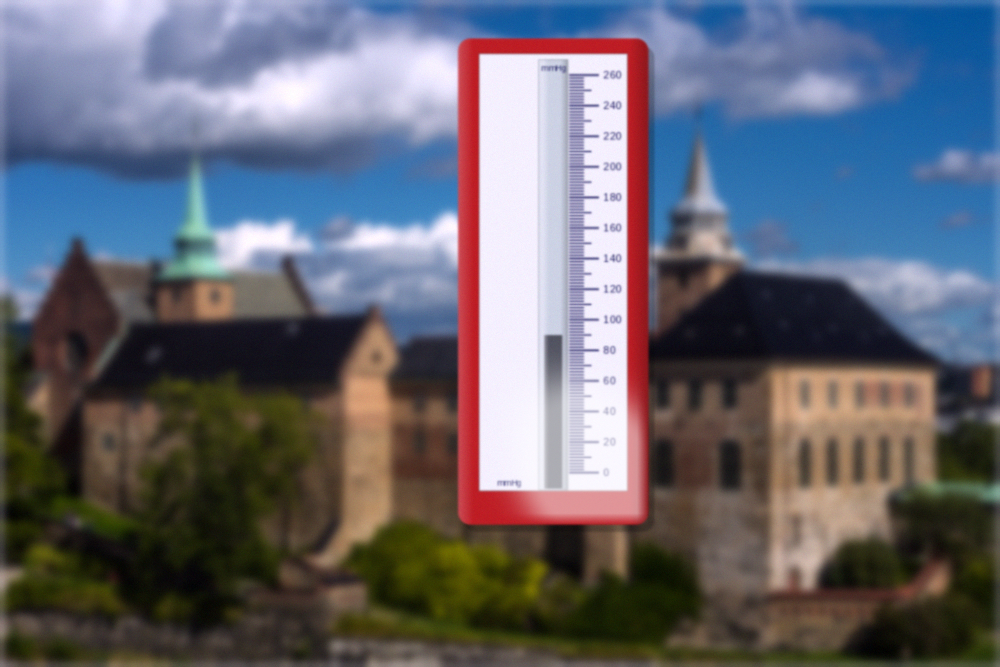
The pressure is 90 mmHg
